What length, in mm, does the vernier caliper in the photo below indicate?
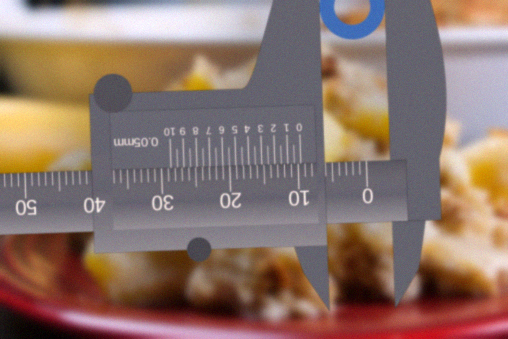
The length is 9.6 mm
